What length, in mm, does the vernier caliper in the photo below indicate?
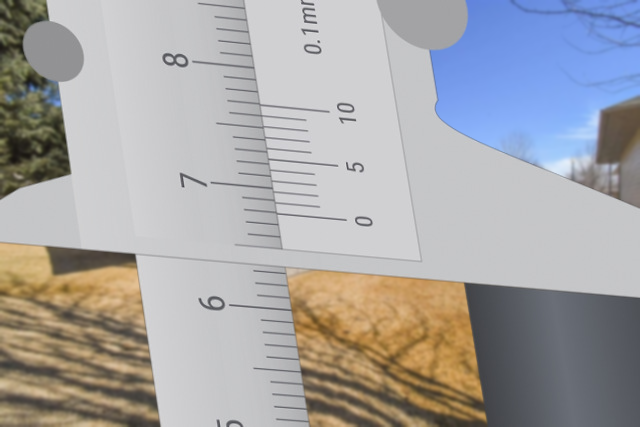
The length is 67.9 mm
